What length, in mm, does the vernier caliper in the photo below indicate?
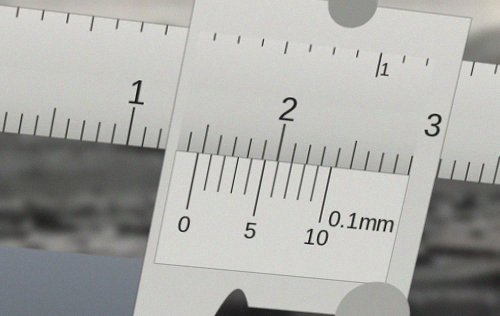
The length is 14.7 mm
